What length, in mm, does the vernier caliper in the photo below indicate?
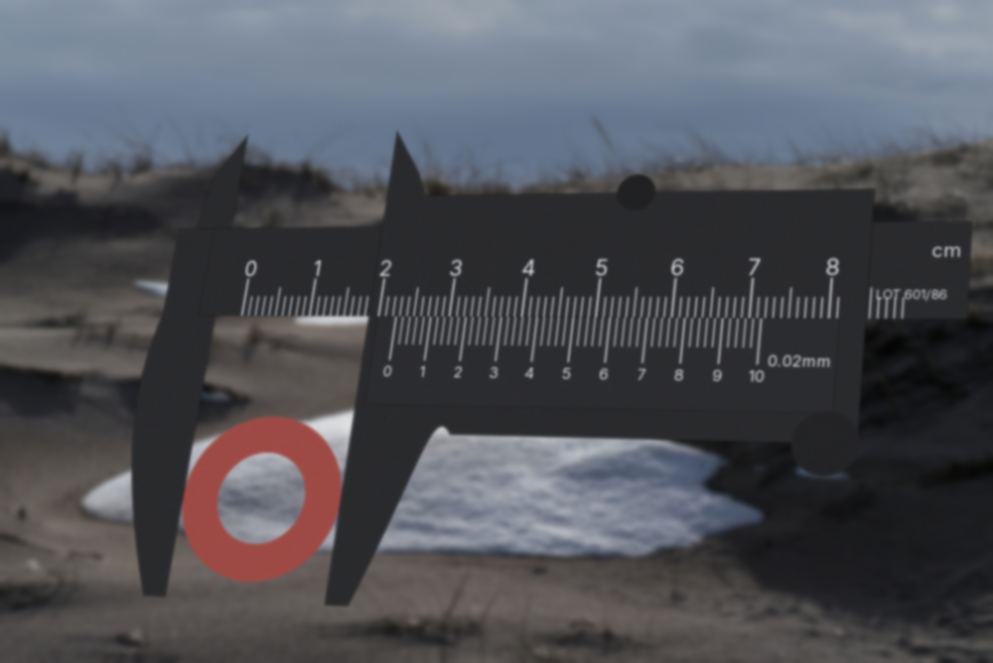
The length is 22.5 mm
